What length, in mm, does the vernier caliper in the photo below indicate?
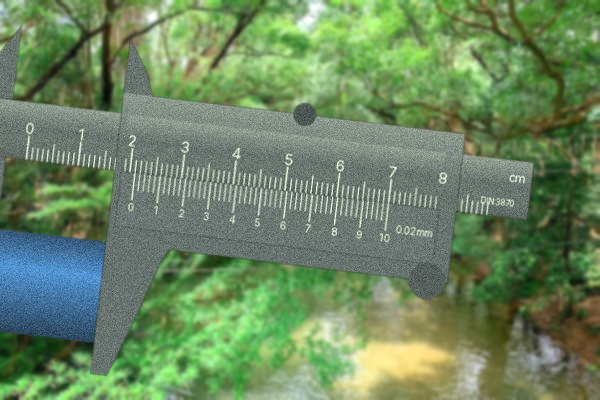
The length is 21.0 mm
